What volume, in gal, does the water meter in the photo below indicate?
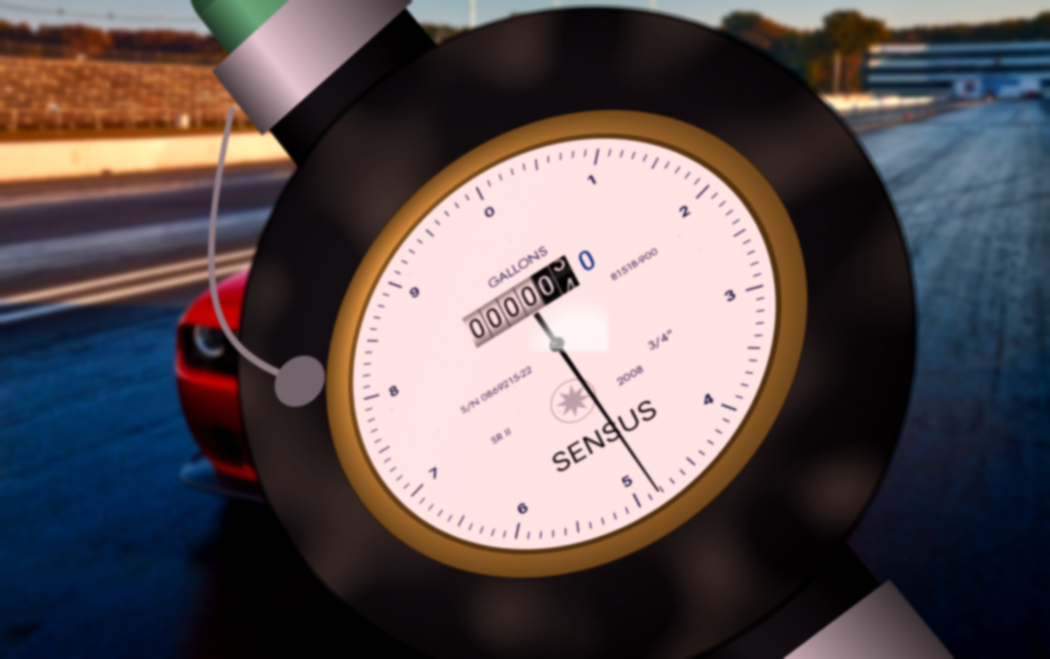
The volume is 34.8 gal
